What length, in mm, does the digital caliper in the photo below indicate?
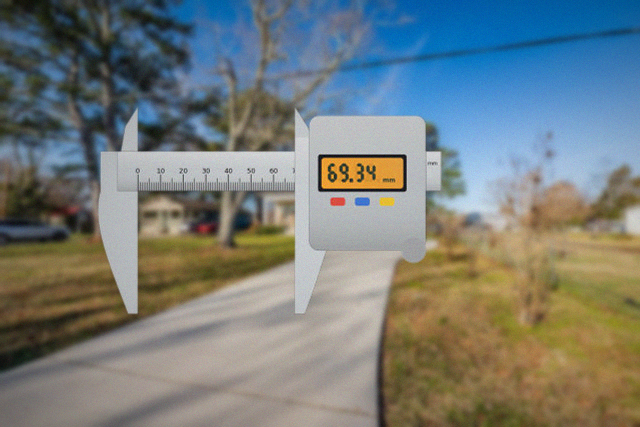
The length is 69.34 mm
